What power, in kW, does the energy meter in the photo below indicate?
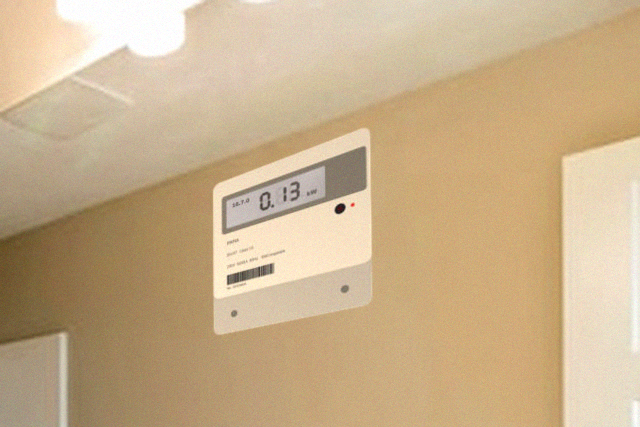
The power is 0.13 kW
